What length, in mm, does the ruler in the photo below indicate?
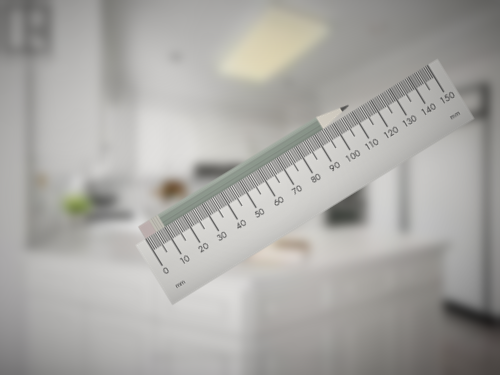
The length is 110 mm
